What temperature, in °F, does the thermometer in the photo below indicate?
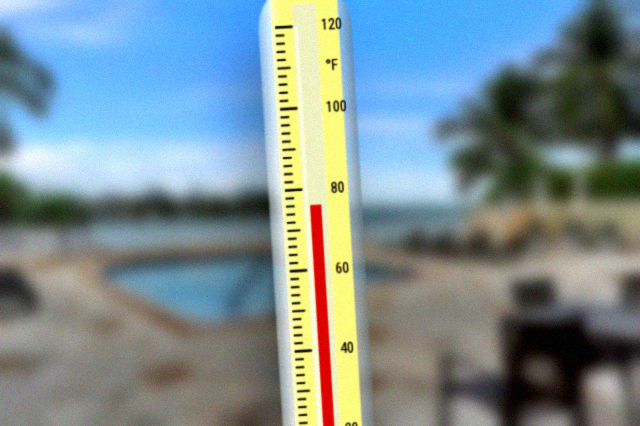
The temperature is 76 °F
